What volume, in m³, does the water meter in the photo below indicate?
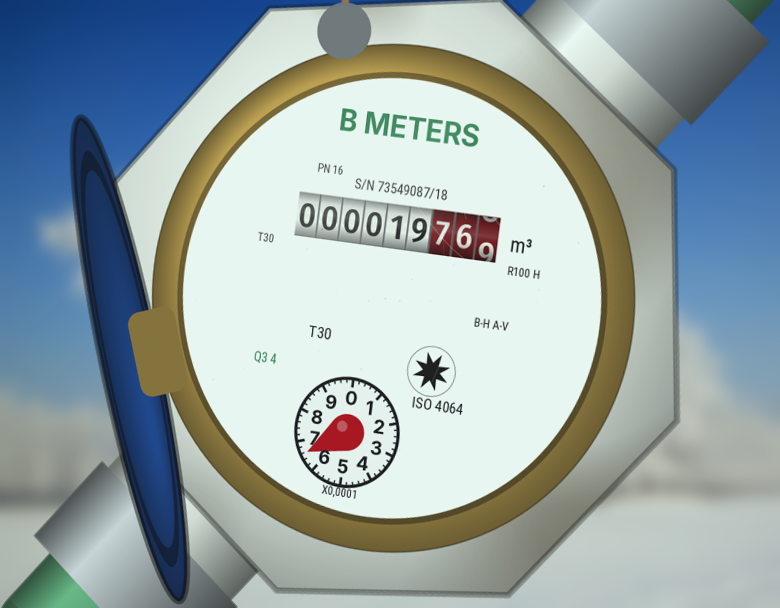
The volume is 19.7686 m³
